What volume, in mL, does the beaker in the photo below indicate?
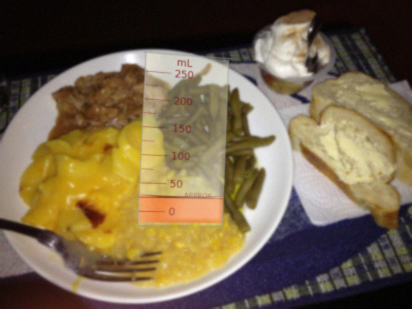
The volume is 25 mL
